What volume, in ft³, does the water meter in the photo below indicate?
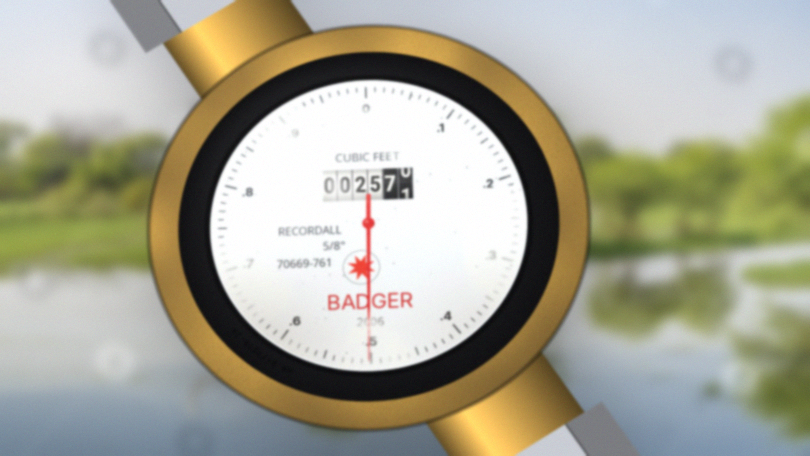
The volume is 2570.50 ft³
